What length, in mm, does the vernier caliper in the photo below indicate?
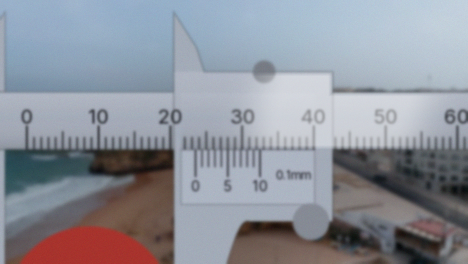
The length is 23.5 mm
